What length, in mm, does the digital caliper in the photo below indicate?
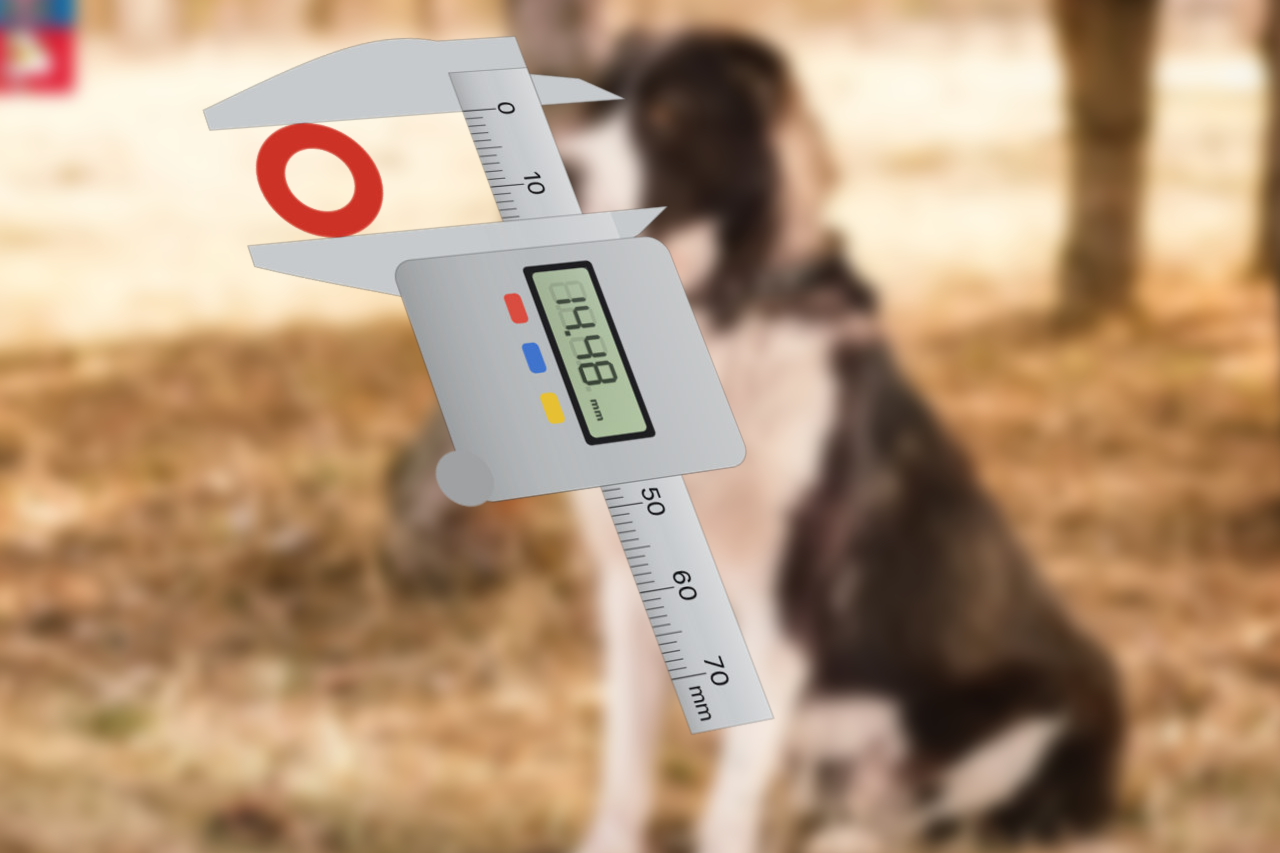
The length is 14.48 mm
